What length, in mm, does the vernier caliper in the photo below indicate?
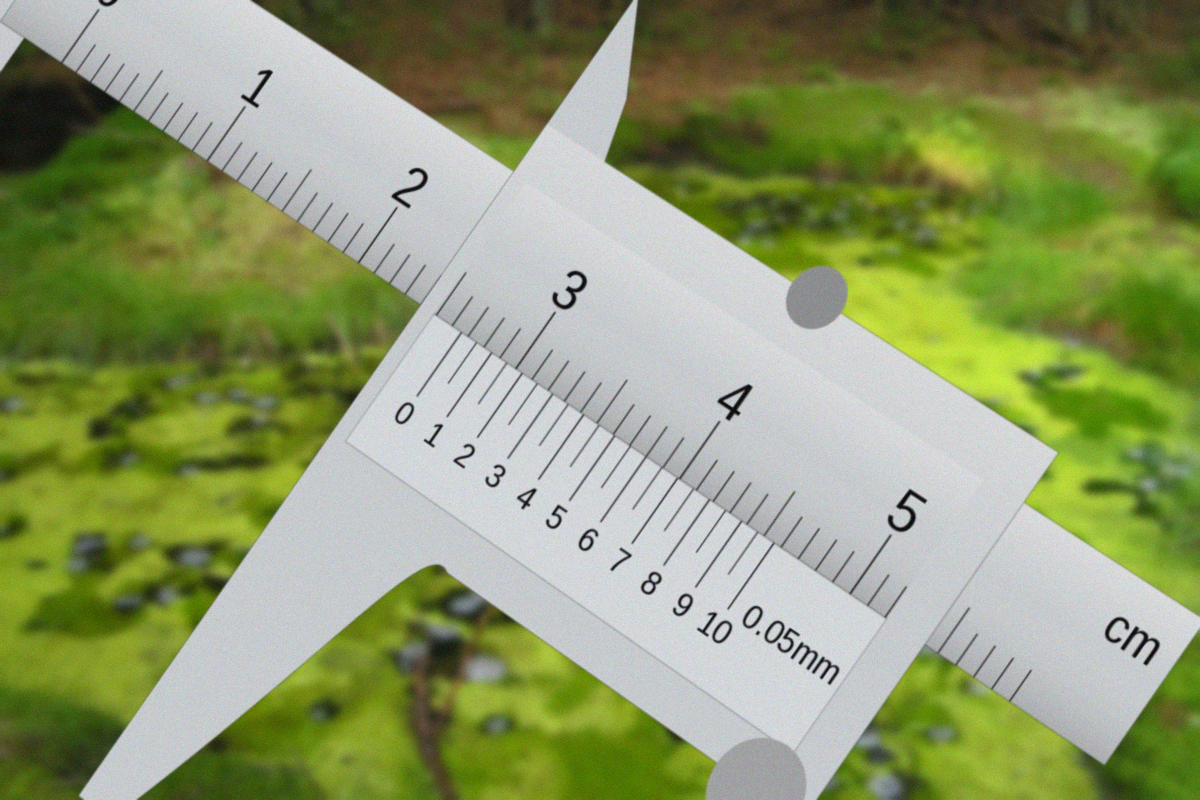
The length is 26.6 mm
